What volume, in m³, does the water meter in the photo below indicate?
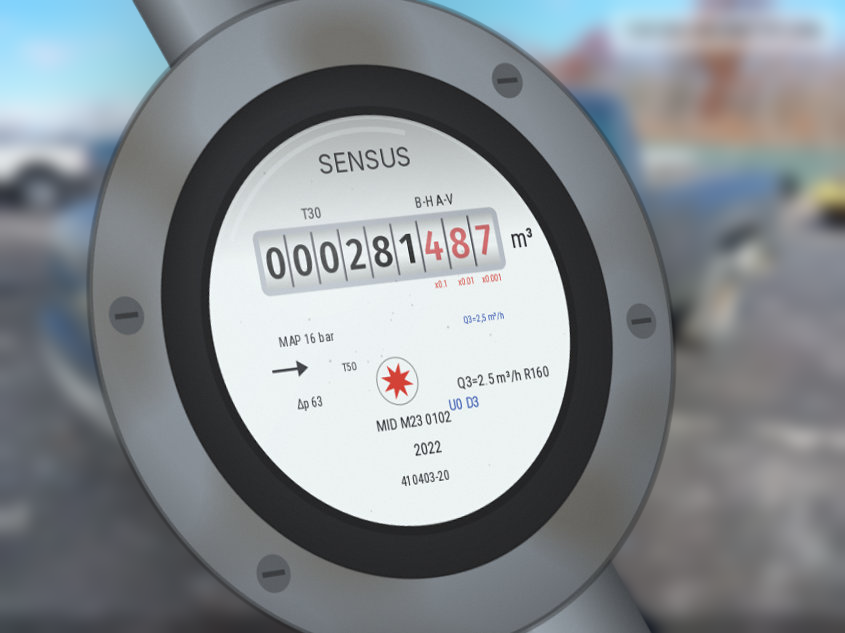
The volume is 281.487 m³
